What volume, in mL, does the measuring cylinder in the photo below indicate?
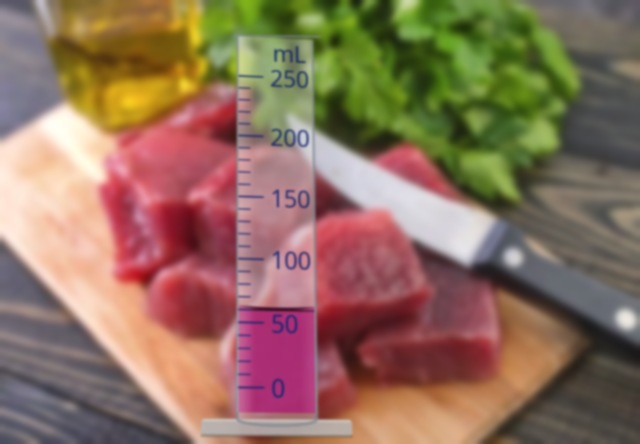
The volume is 60 mL
